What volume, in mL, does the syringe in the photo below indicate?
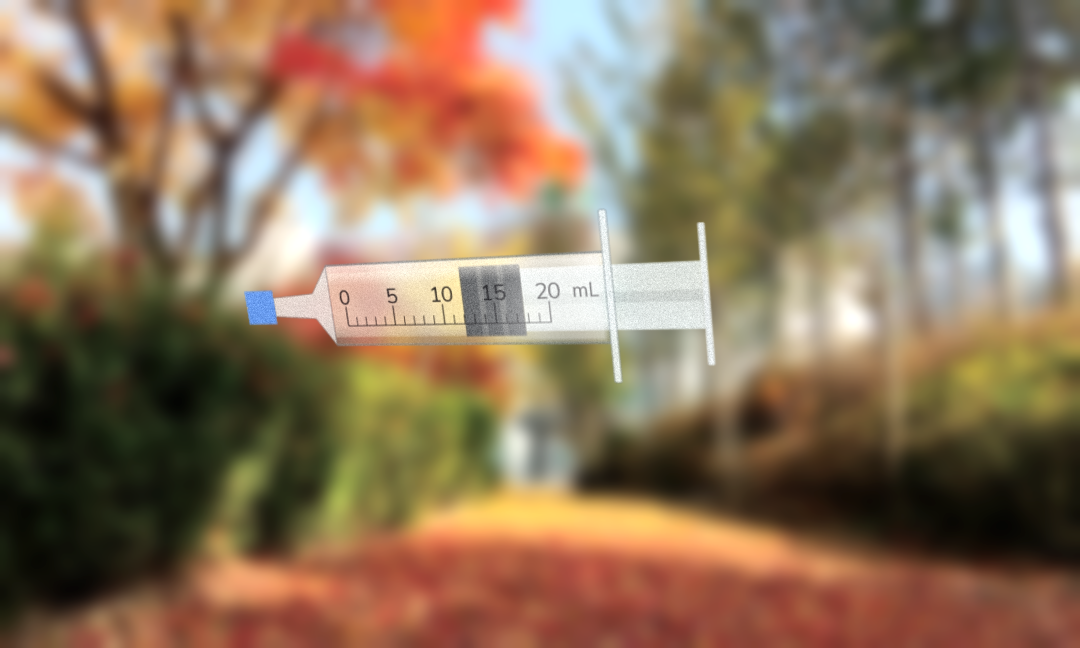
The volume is 12 mL
